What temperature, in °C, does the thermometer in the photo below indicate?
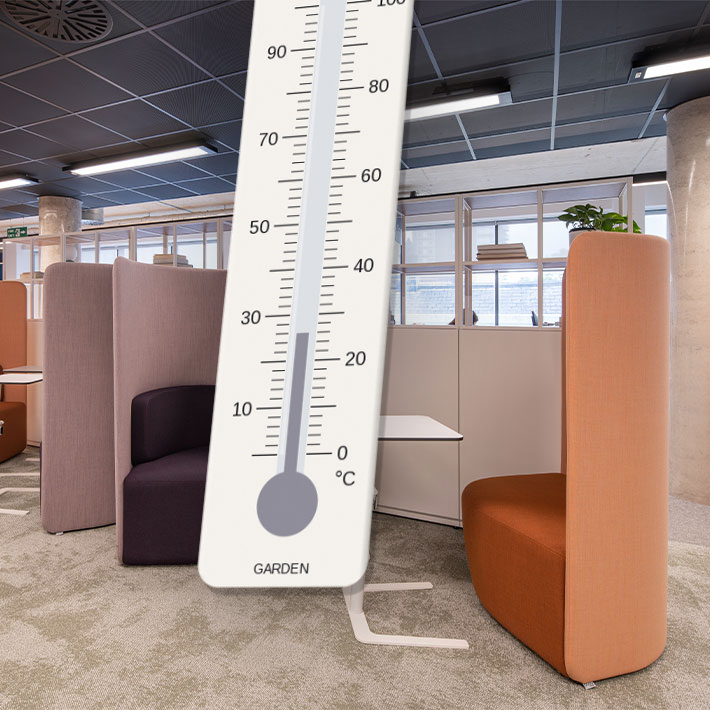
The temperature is 26 °C
